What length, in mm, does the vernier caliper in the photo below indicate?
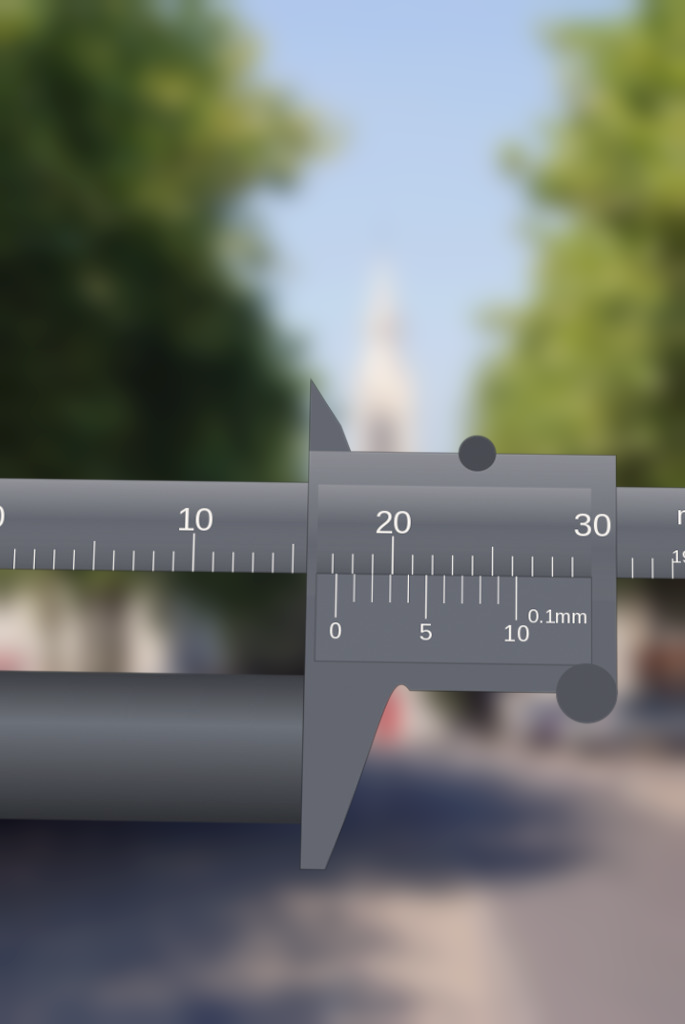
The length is 17.2 mm
